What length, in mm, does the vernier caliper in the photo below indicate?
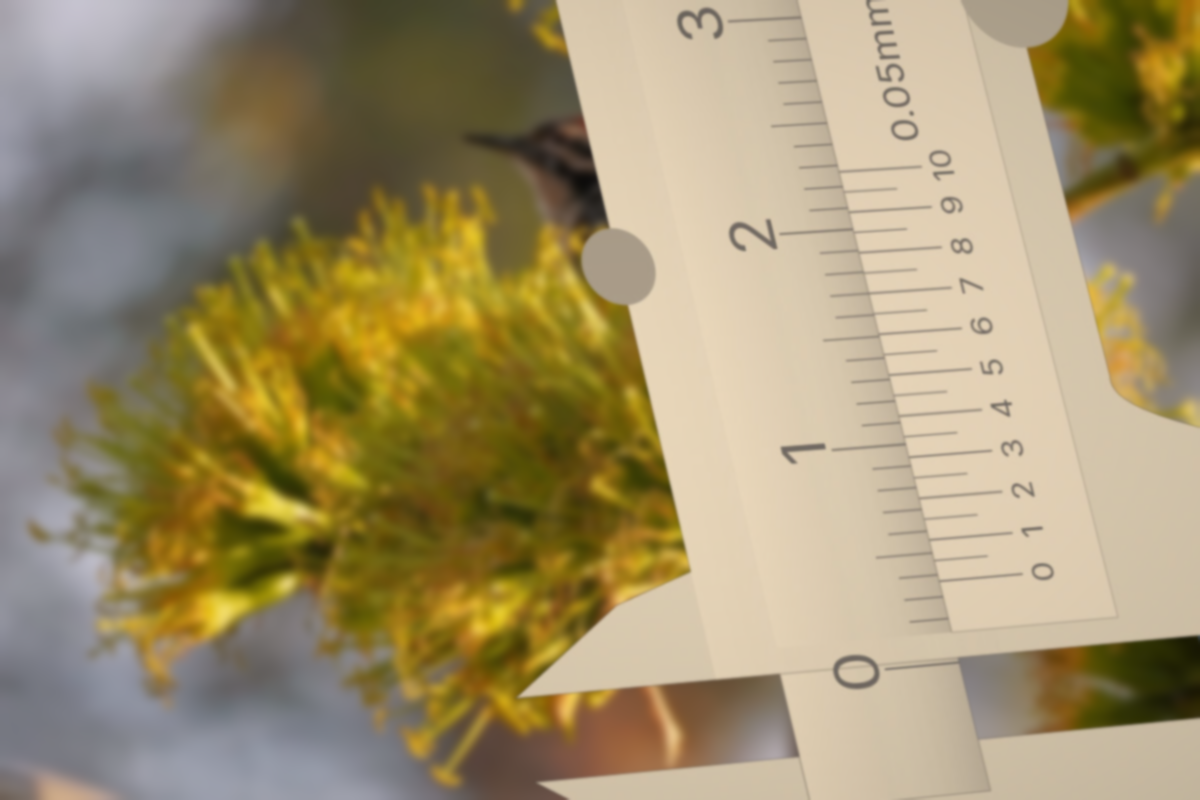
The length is 3.7 mm
